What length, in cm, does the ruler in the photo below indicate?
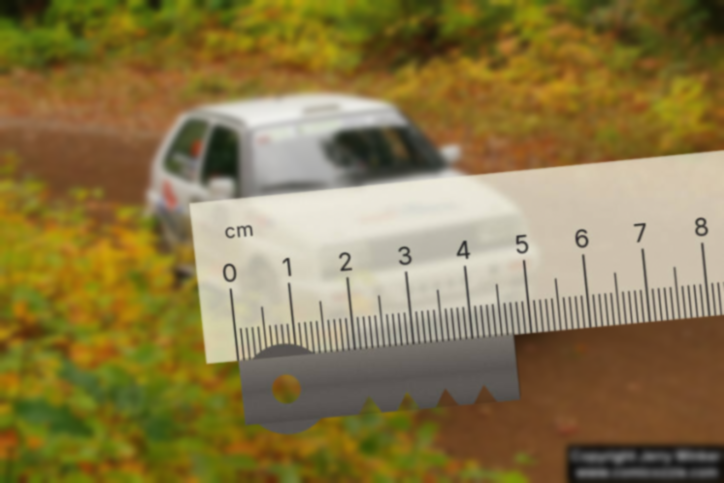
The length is 4.7 cm
